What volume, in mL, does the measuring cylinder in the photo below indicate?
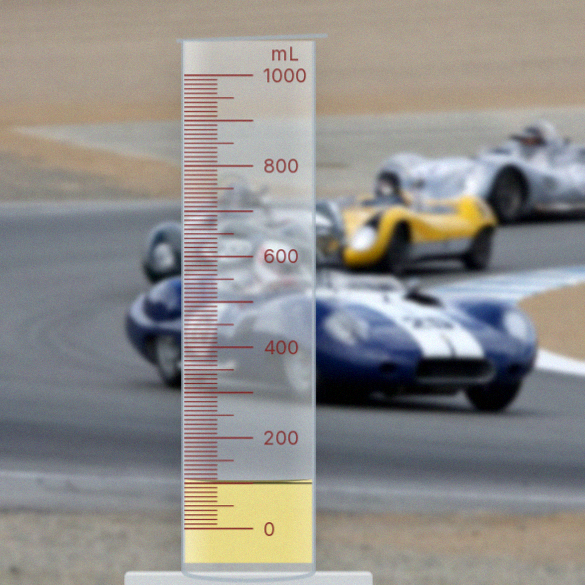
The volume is 100 mL
